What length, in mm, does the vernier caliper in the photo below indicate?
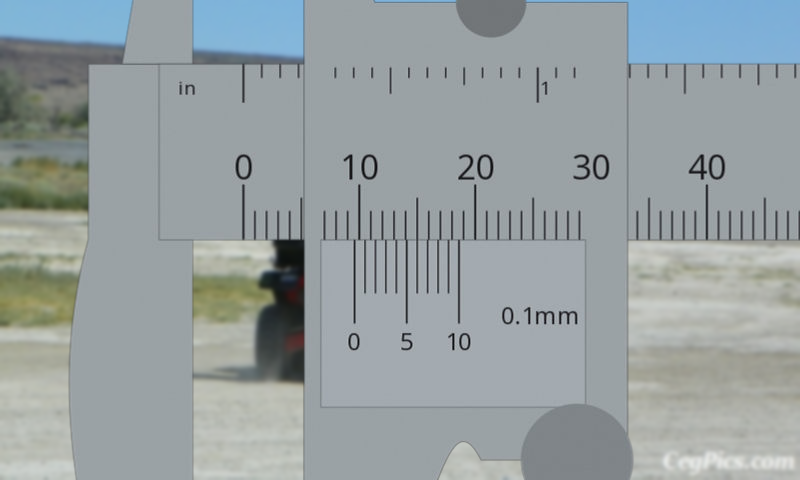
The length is 9.6 mm
